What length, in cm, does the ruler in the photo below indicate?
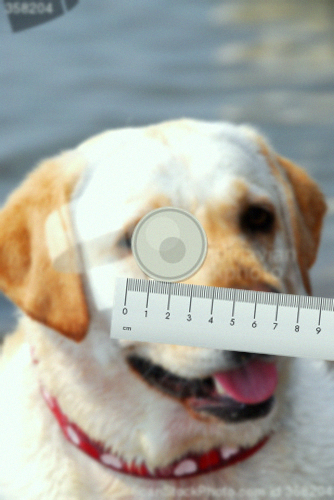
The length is 3.5 cm
